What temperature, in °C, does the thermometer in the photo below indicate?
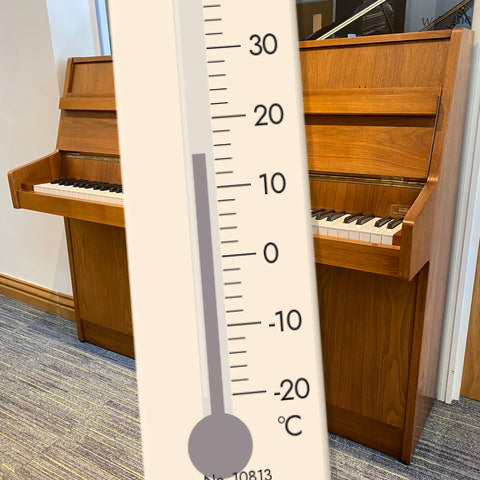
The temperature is 15 °C
